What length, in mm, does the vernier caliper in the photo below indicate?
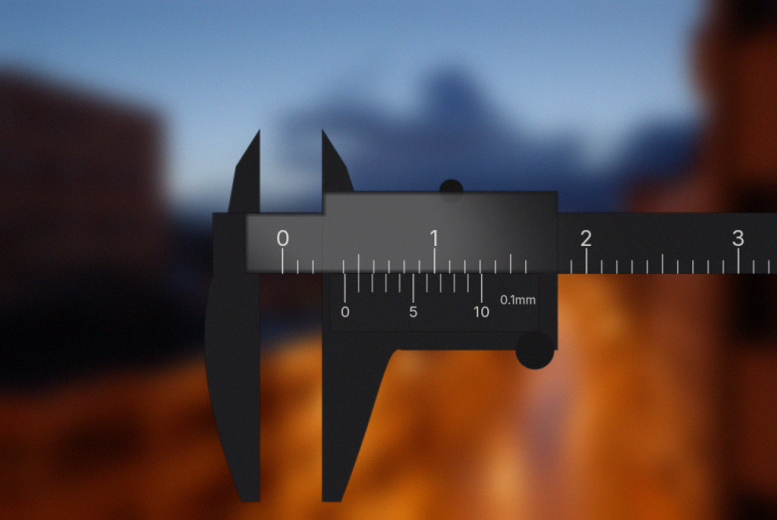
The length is 4.1 mm
